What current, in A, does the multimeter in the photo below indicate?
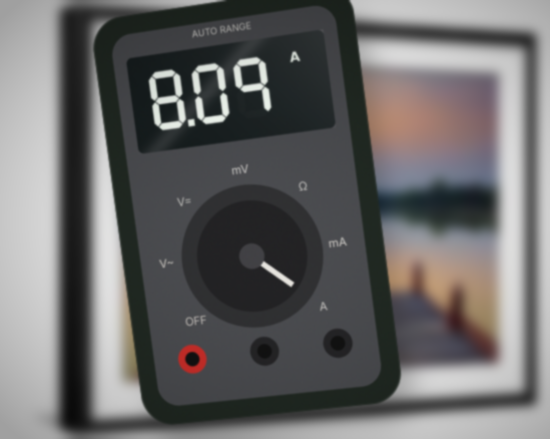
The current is 8.09 A
